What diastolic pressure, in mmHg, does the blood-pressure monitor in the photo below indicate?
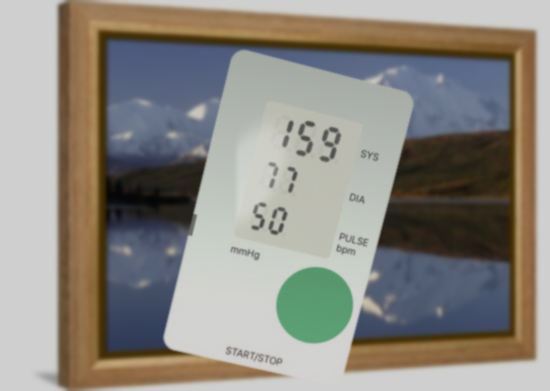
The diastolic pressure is 77 mmHg
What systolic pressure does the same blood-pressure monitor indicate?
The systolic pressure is 159 mmHg
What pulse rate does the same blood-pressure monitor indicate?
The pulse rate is 50 bpm
